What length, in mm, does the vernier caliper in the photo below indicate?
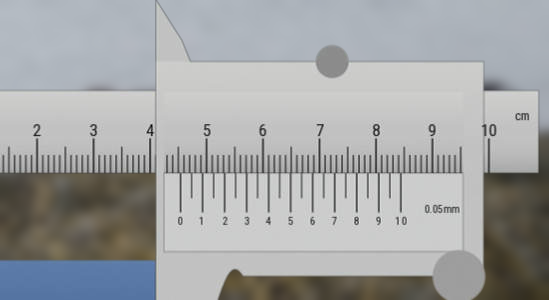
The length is 45.4 mm
